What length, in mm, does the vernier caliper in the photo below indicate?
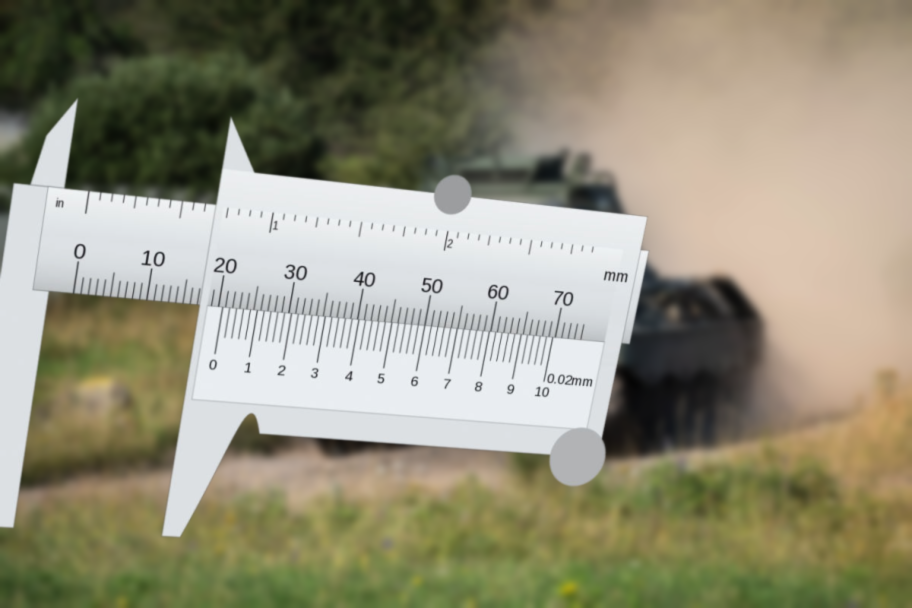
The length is 20.6 mm
